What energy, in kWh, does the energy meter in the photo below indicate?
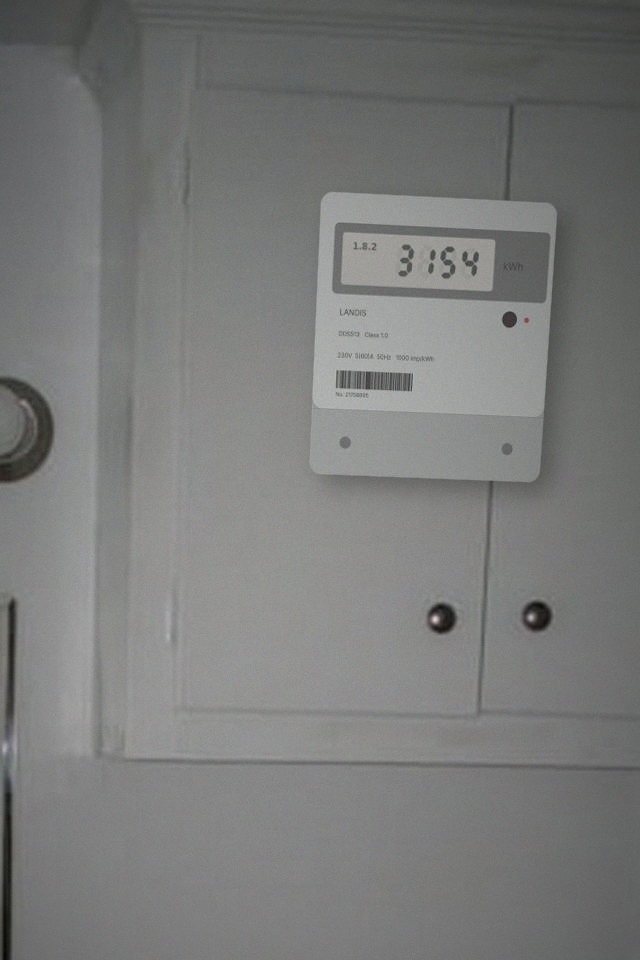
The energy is 3154 kWh
